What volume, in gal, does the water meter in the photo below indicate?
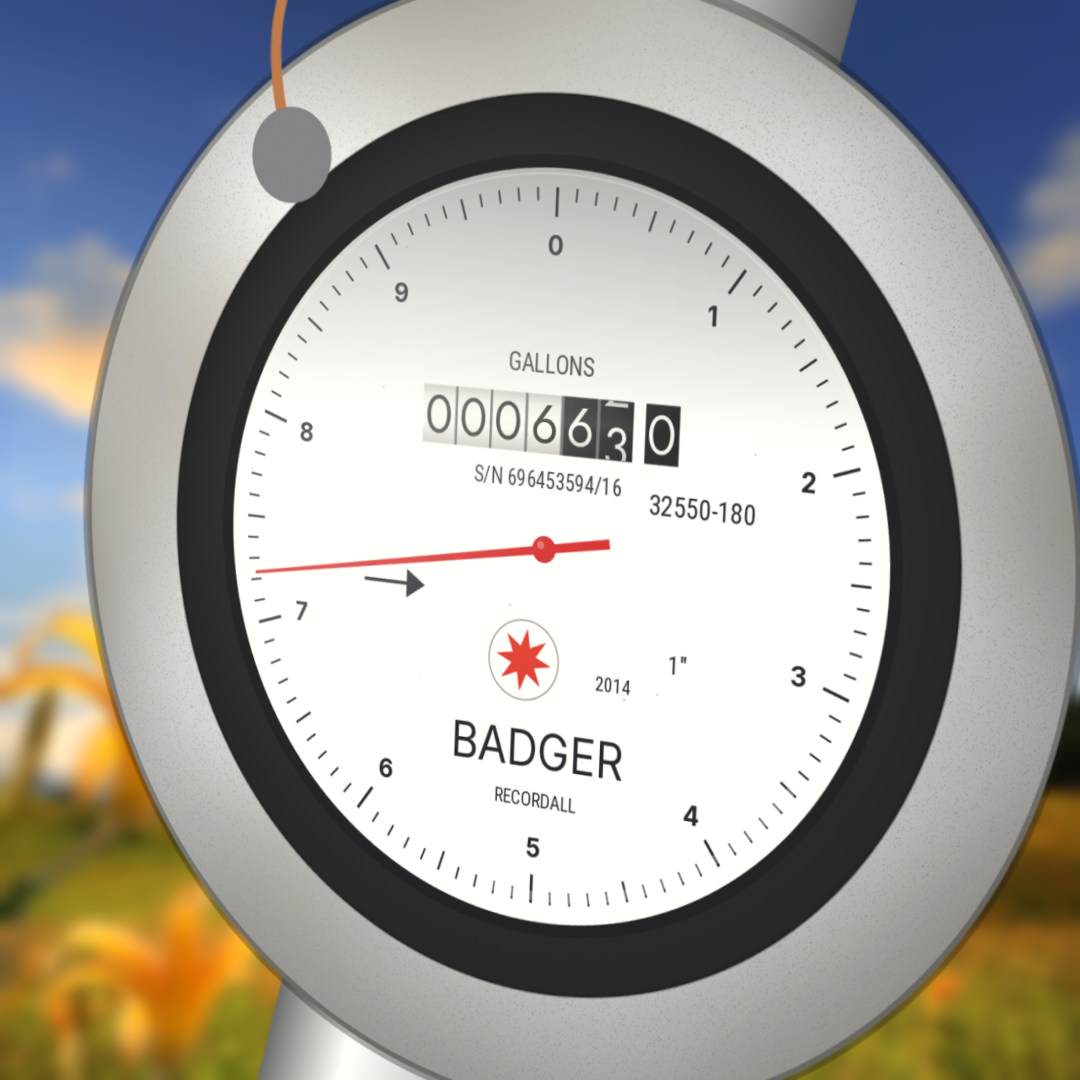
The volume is 6627.2 gal
